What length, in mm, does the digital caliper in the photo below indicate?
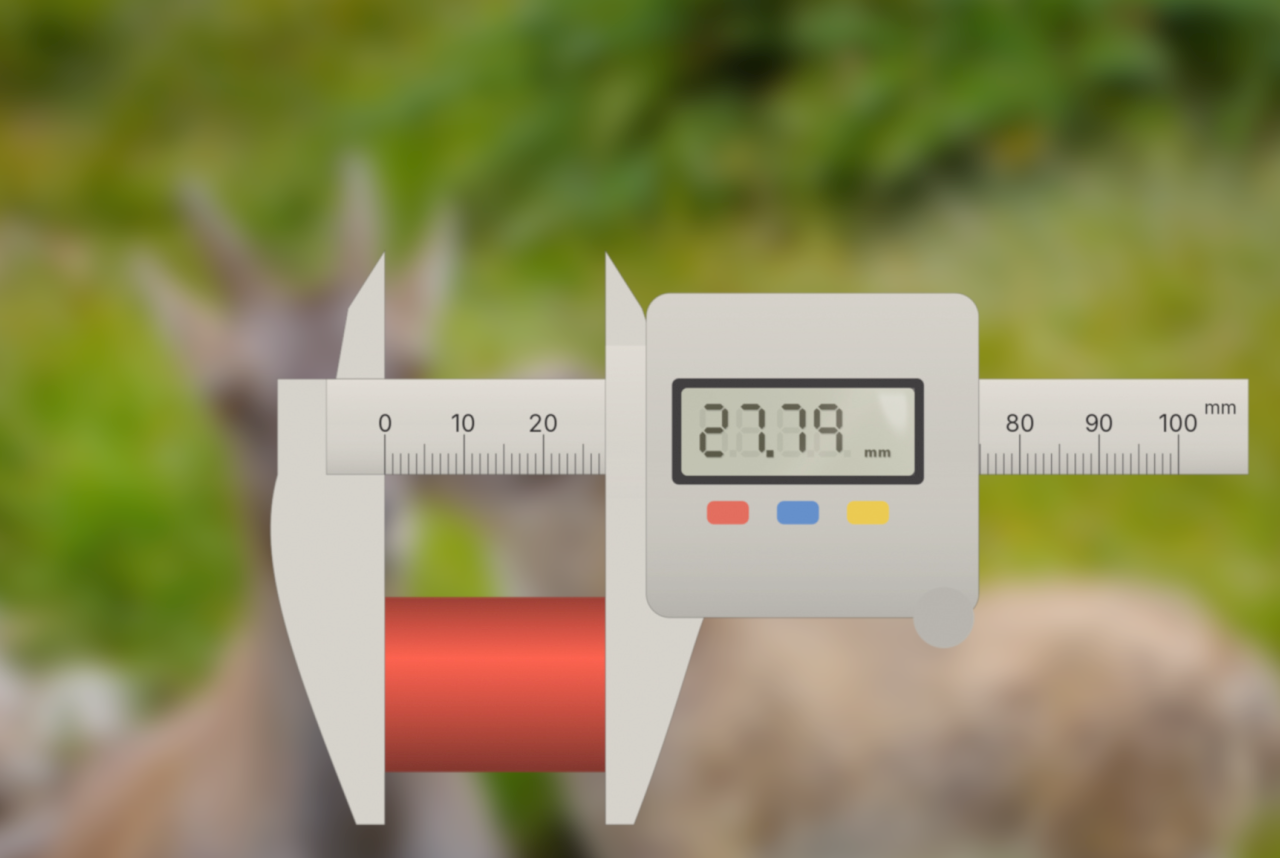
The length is 27.79 mm
